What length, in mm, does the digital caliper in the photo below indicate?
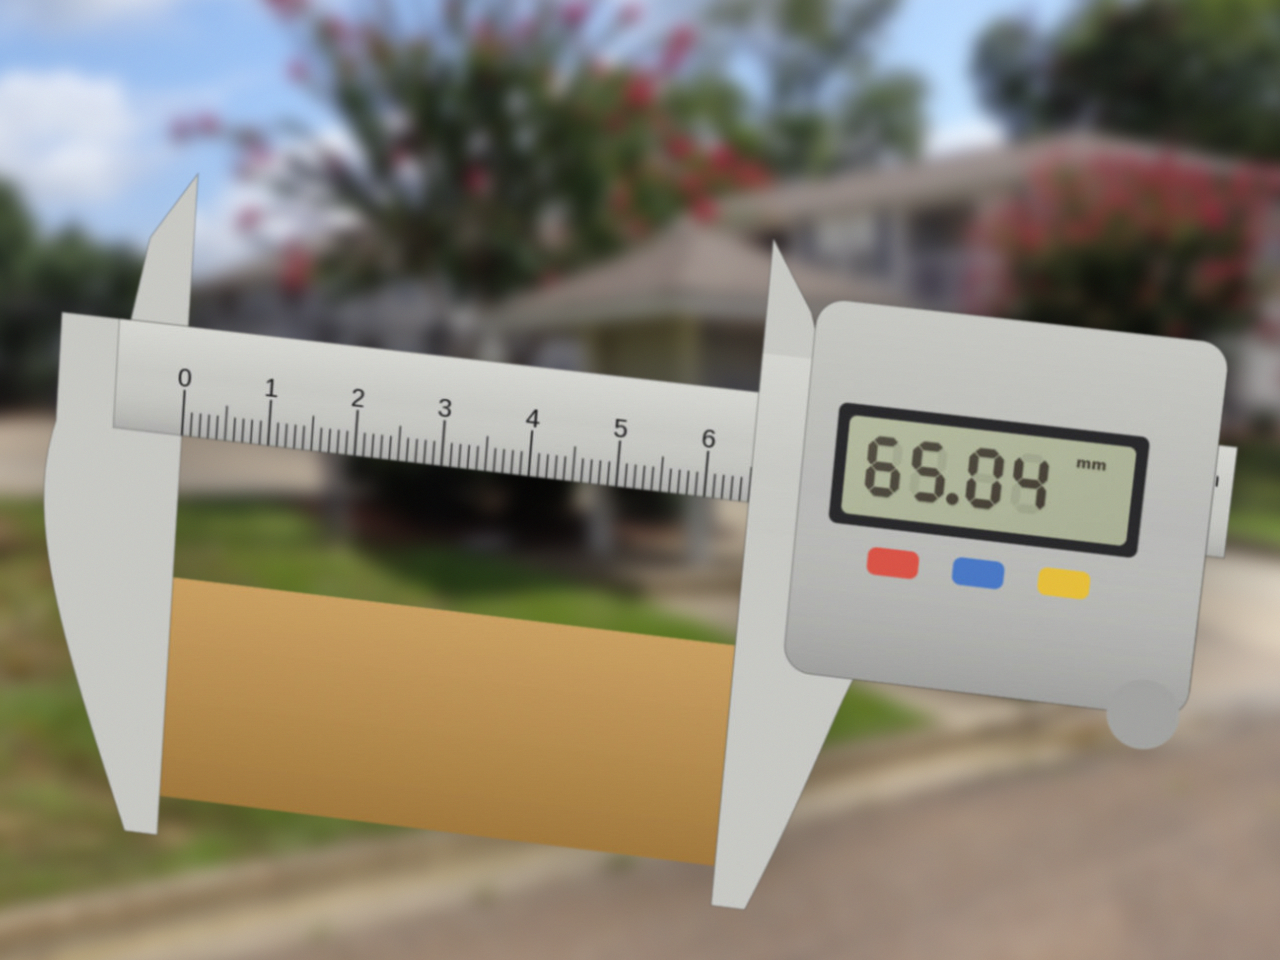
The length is 65.04 mm
